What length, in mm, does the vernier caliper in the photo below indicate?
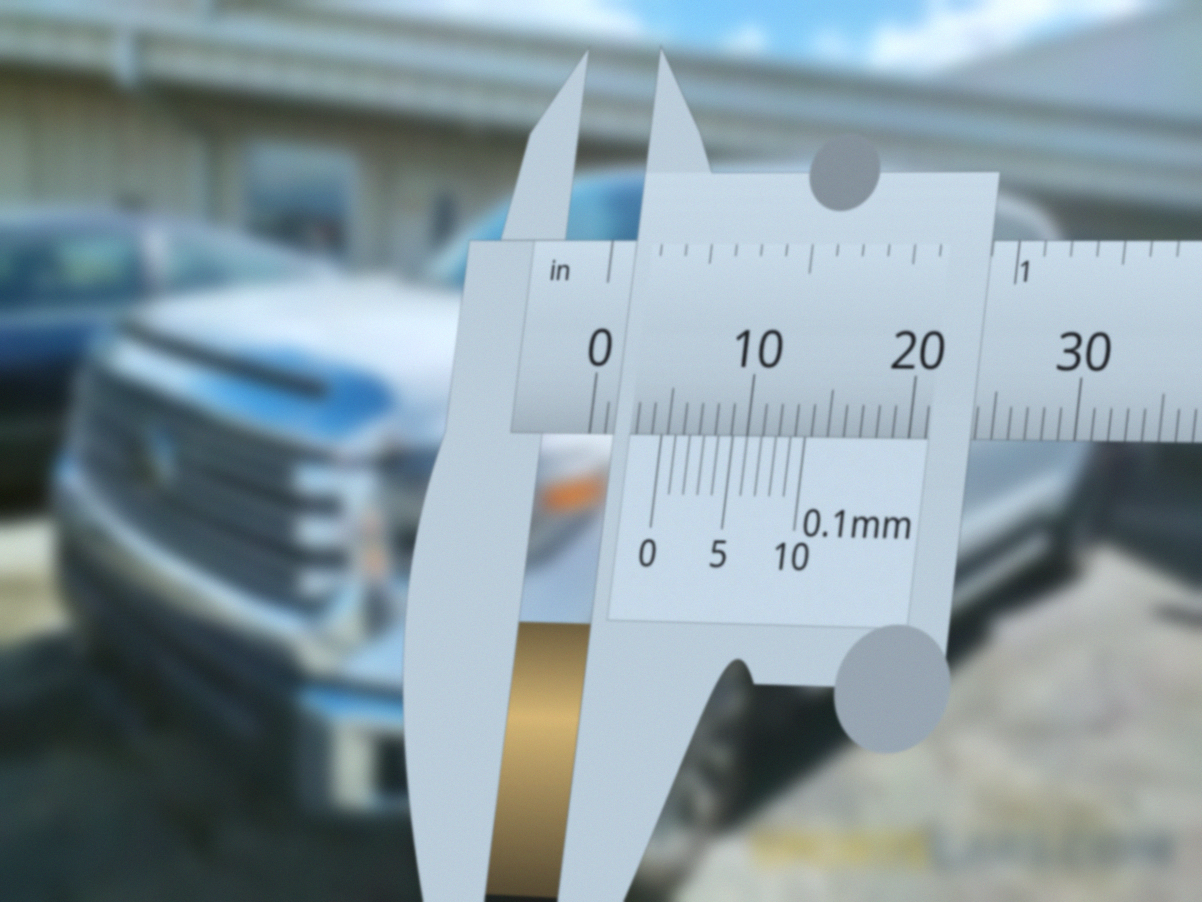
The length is 4.6 mm
